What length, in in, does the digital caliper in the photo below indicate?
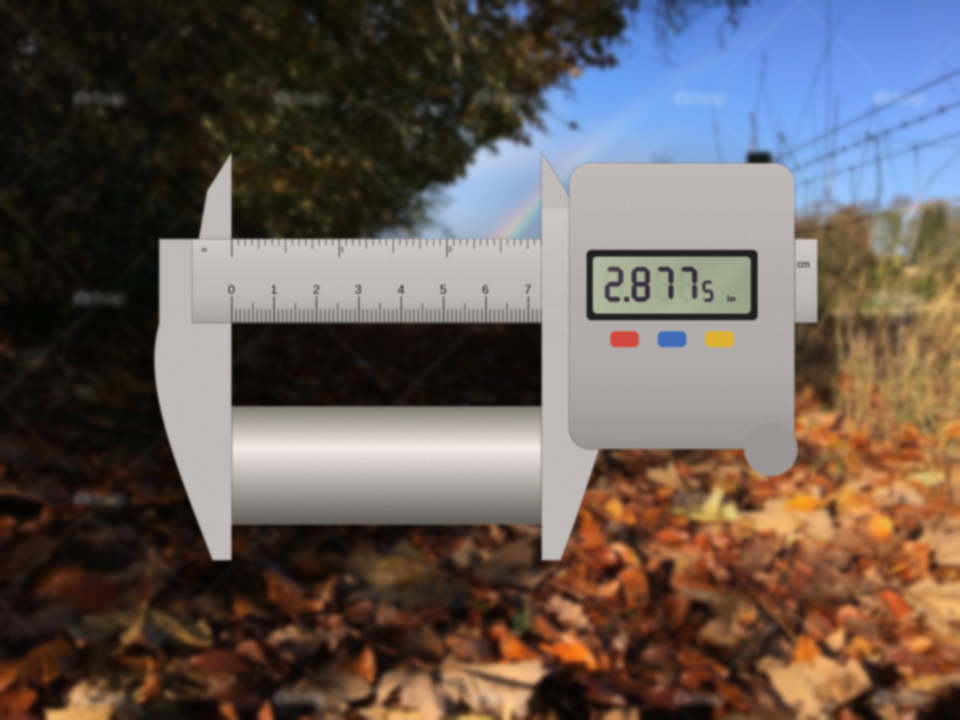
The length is 2.8775 in
